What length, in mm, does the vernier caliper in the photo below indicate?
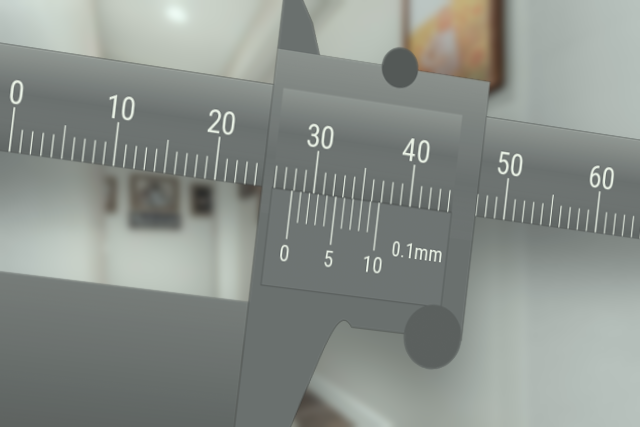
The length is 27.8 mm
